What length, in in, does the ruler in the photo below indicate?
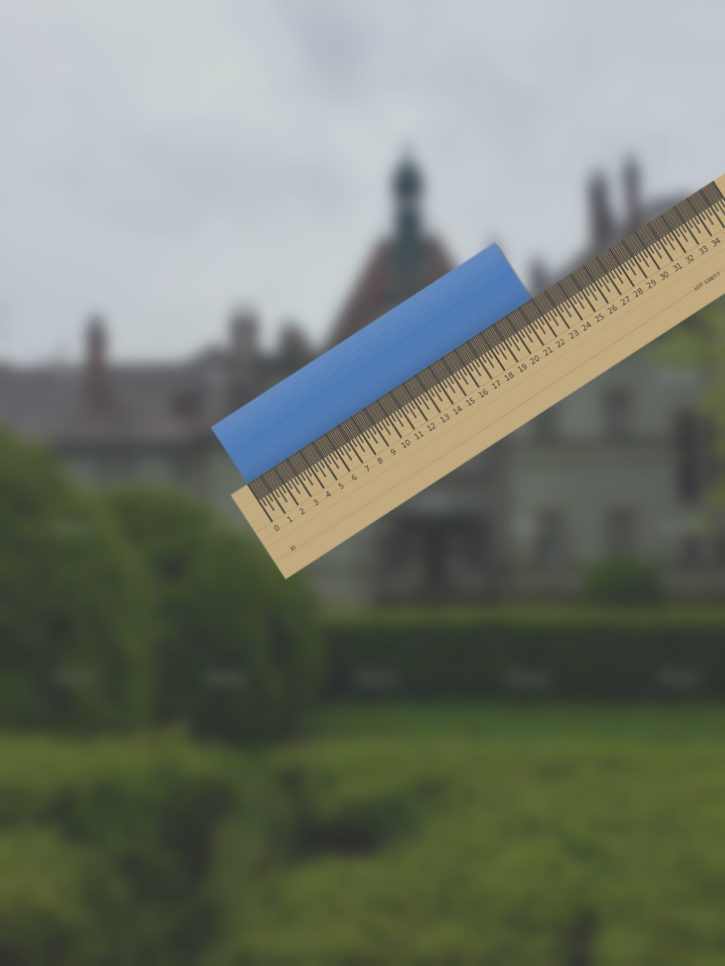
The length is 22 in
